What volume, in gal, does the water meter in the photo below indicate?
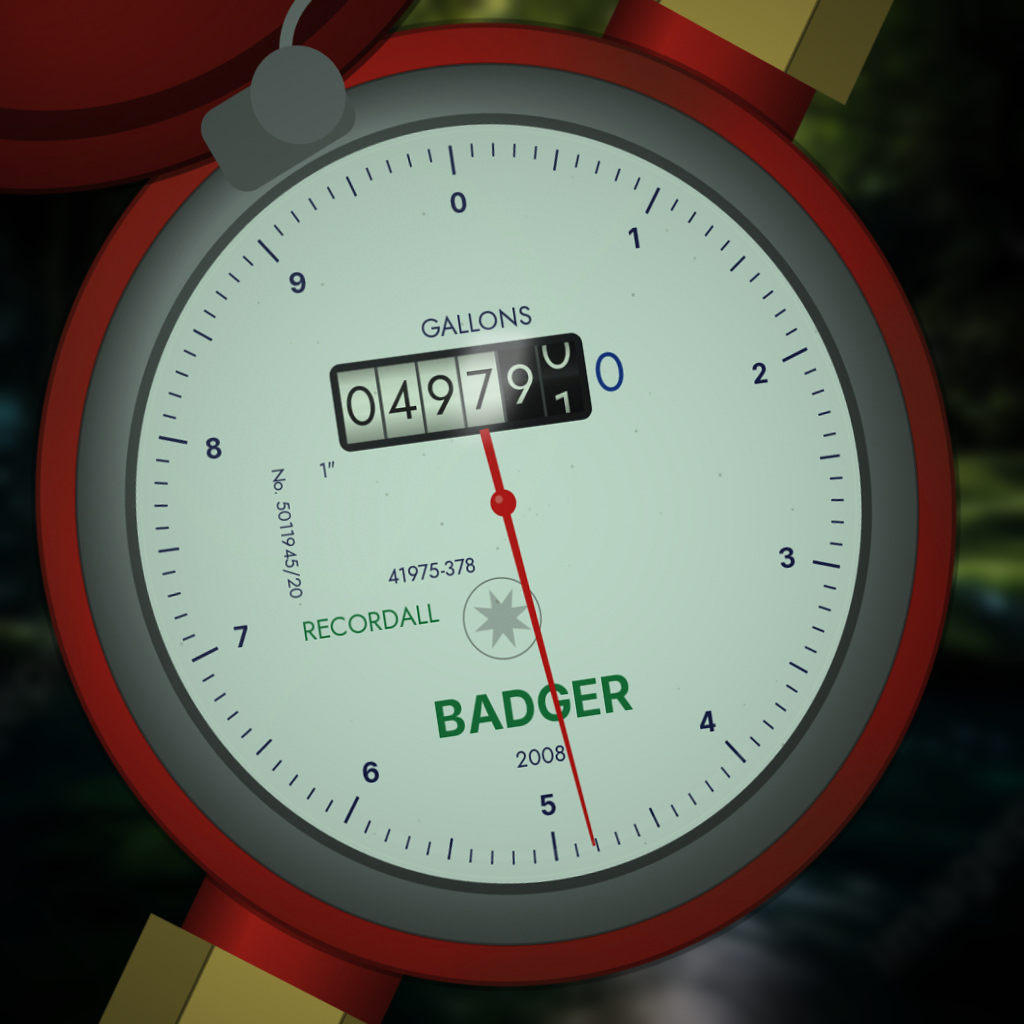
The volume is 497904.8 gal
